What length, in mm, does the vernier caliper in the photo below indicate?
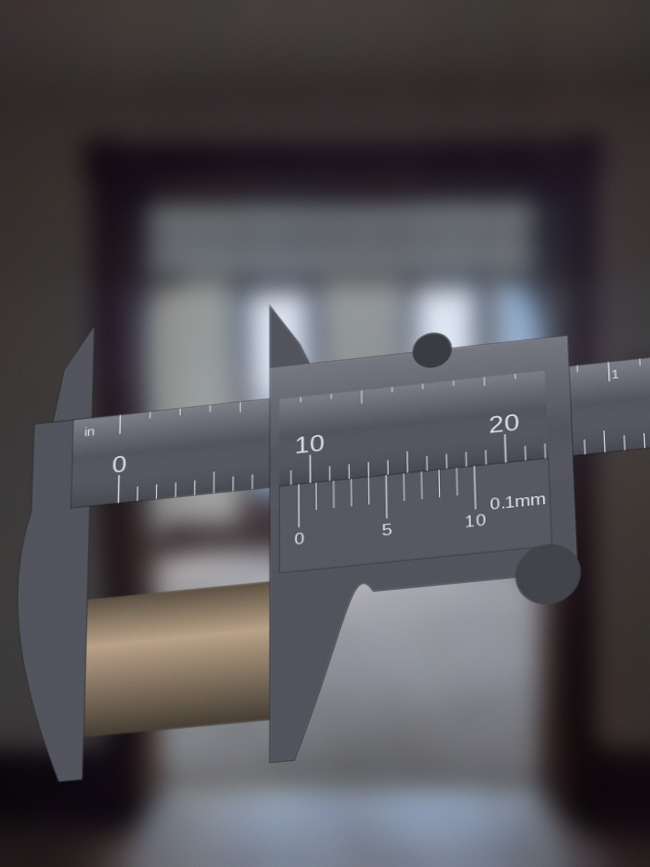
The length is 9.4 mm
